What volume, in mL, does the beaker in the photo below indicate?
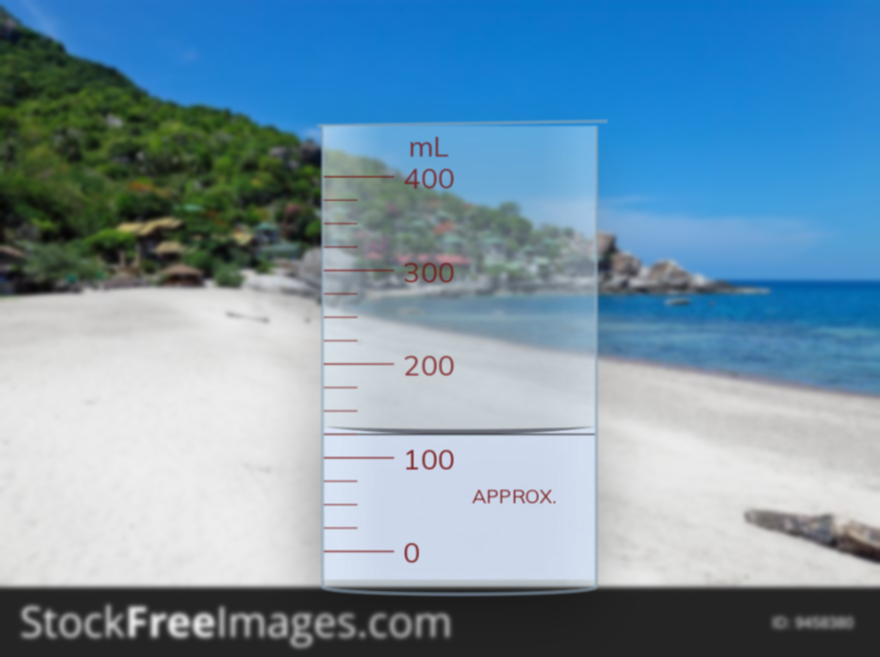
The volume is 125 mL
